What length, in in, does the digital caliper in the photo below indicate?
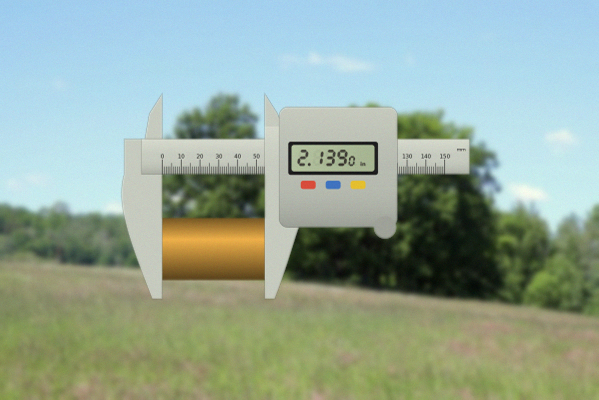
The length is 2.1390 in
